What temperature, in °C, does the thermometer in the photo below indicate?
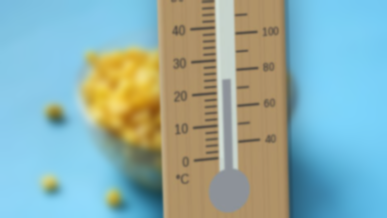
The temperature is 24 °C
